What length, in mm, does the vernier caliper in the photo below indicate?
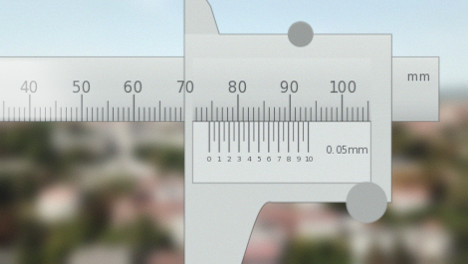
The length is 74.5 mm
